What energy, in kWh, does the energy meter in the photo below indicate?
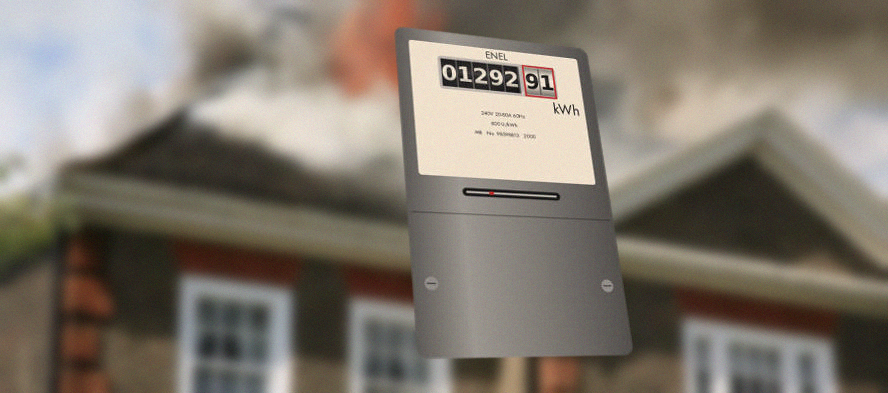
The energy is 1292.91 kWh
